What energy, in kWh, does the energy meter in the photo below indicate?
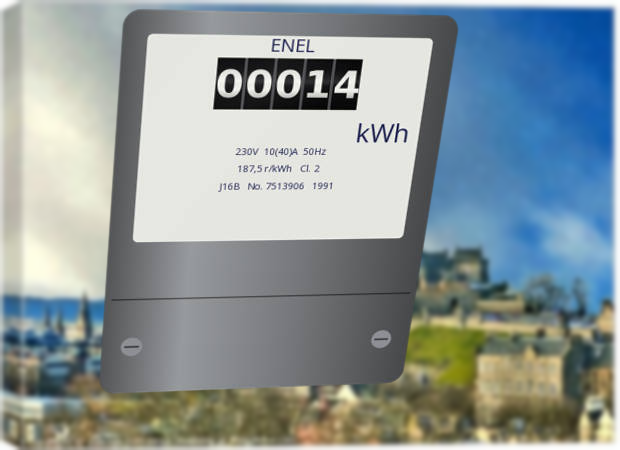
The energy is 14 kWh
